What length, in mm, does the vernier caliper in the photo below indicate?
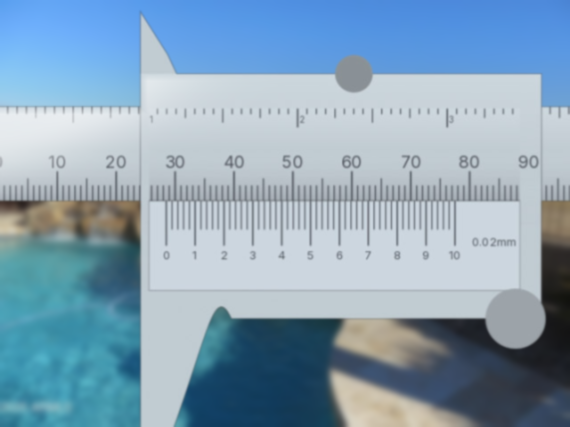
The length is 28.5 mm
